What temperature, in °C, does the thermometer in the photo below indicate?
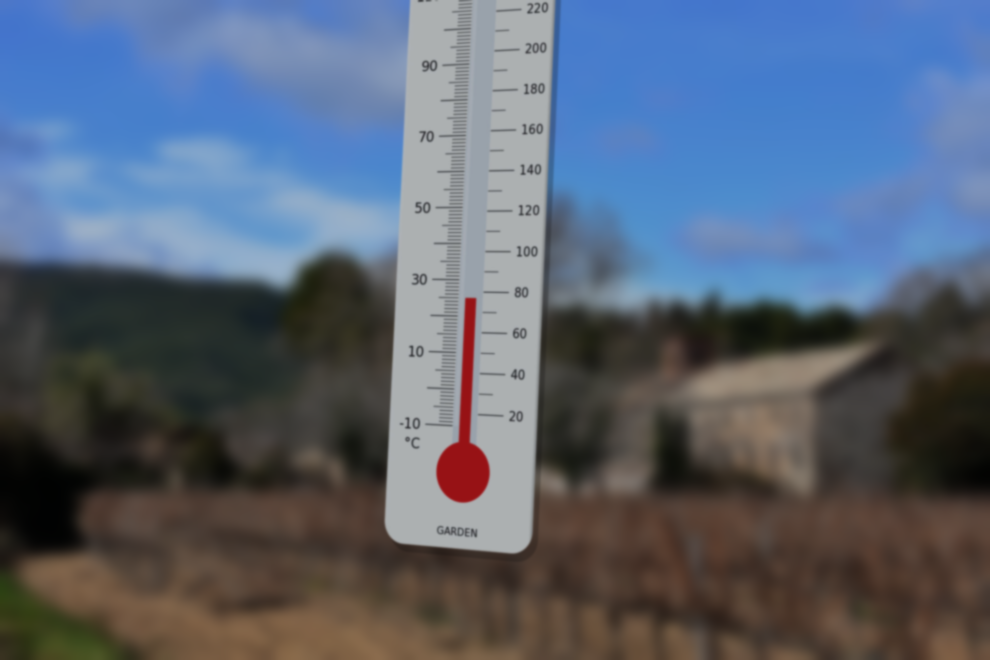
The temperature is 25 °C
